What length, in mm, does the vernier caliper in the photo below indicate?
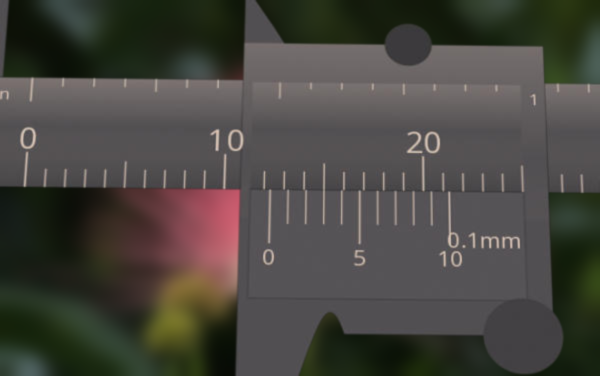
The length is 12.3 mm
